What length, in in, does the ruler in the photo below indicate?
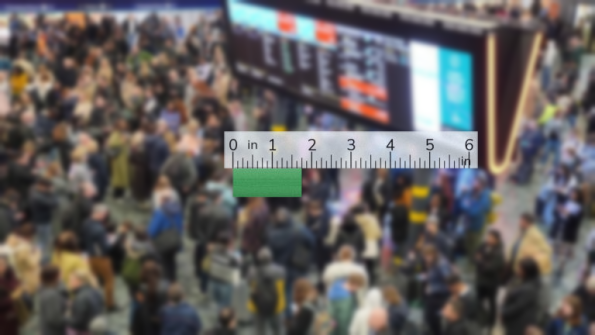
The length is 1.75 in
